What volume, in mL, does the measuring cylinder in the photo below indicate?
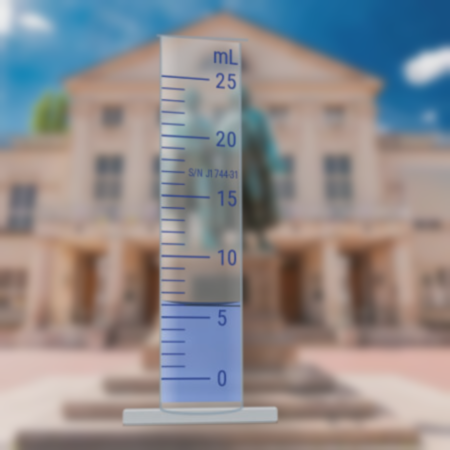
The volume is 6 mL
